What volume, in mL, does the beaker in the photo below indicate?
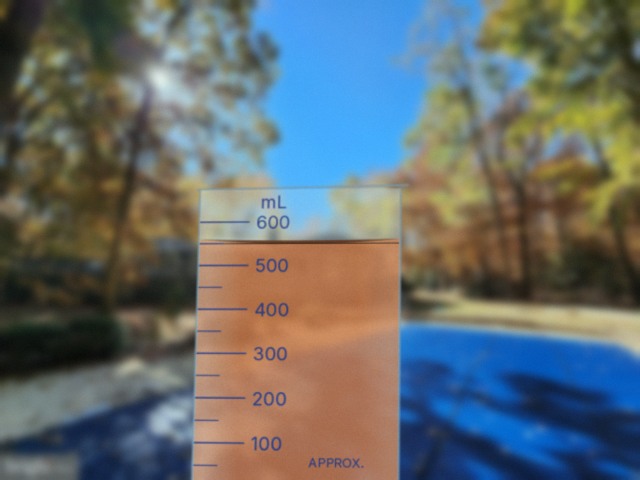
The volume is 550 mL
